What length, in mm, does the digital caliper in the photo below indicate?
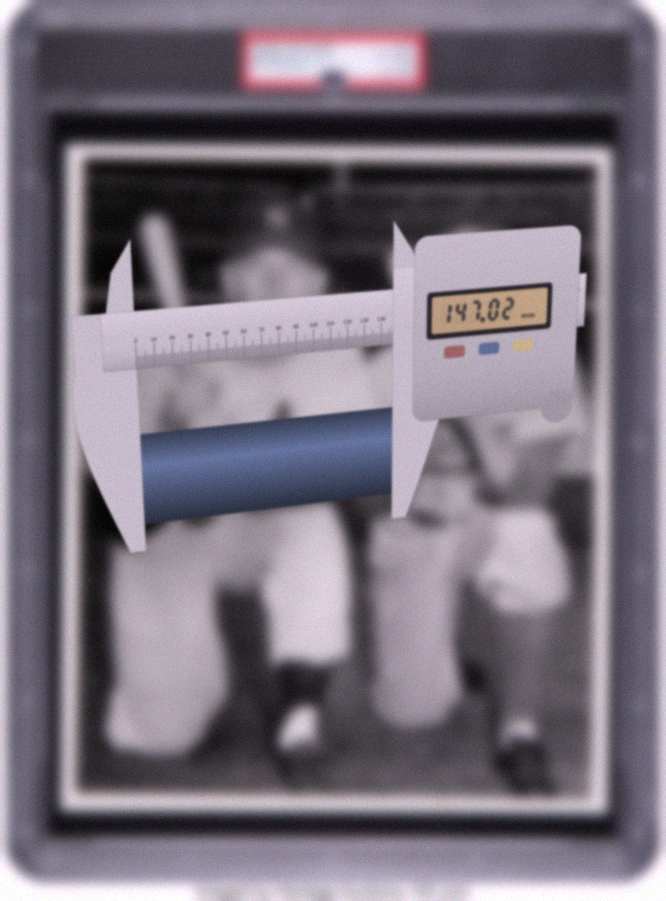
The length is 147.02 mm
